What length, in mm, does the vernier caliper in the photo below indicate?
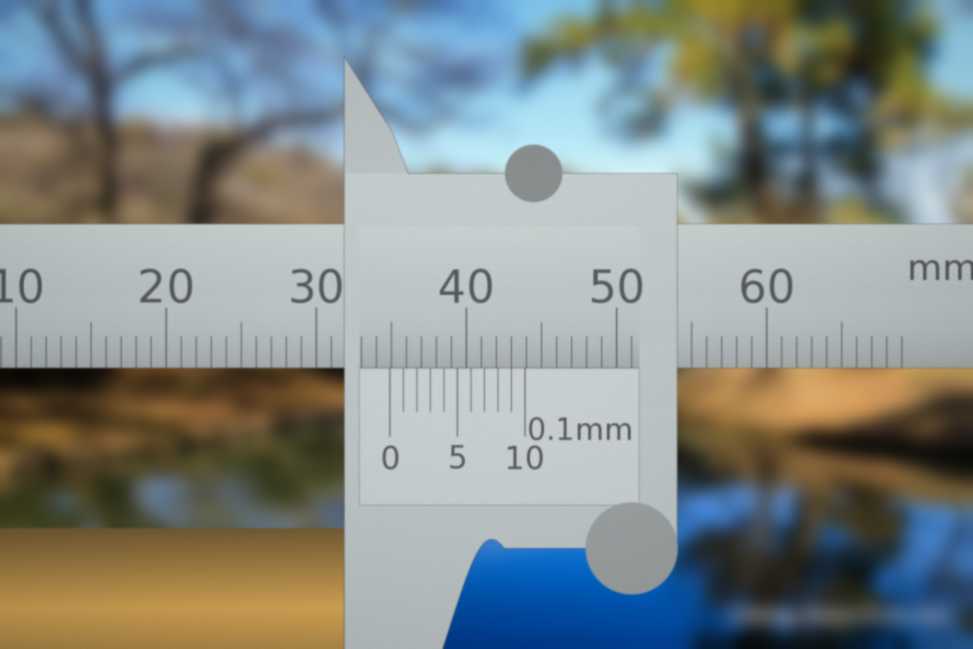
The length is 34.9 mm
